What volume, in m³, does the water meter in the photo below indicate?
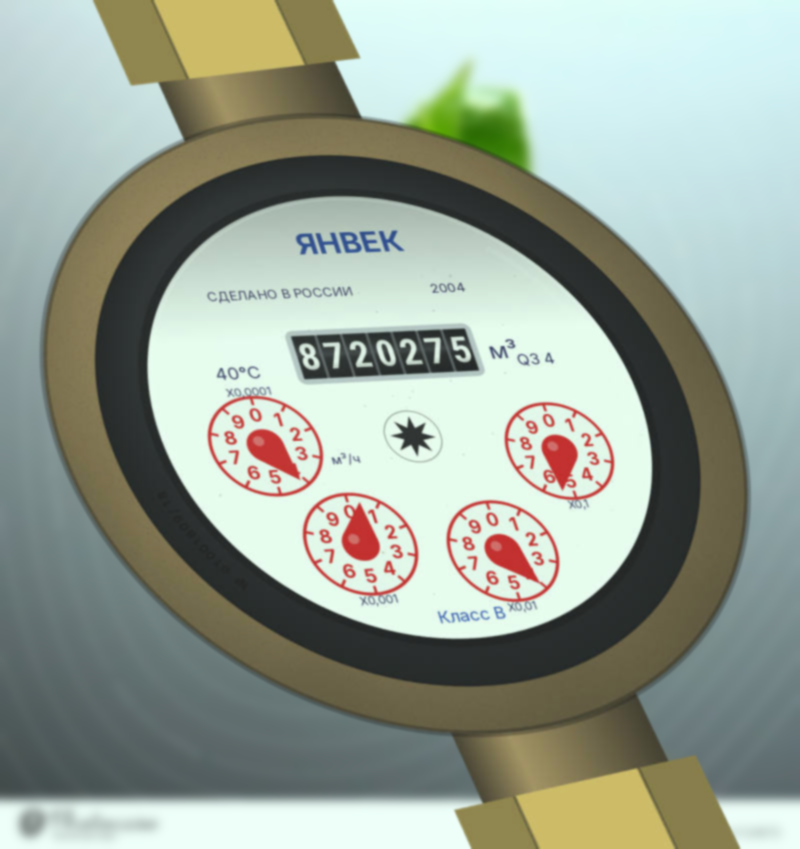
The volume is 8720275.5404 m³
